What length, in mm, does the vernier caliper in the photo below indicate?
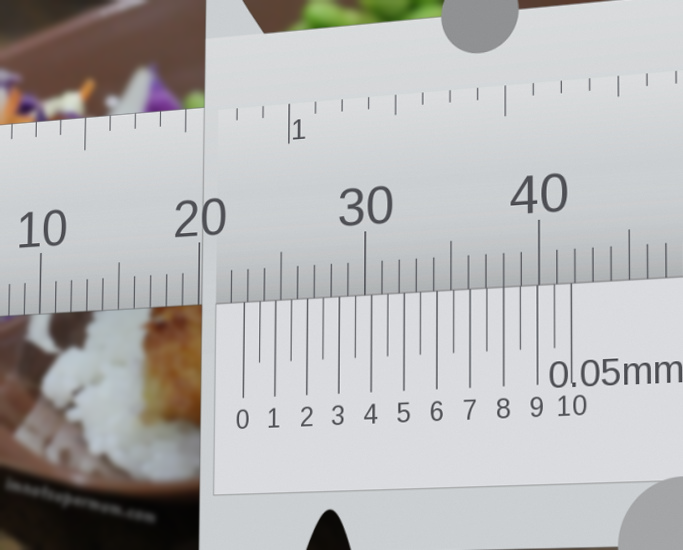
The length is 22.8 mm
